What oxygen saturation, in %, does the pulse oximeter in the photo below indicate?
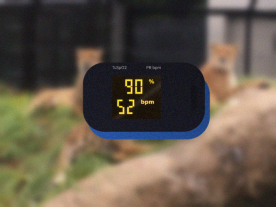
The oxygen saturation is 90 %
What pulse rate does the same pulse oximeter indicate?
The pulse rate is 52 bpm
